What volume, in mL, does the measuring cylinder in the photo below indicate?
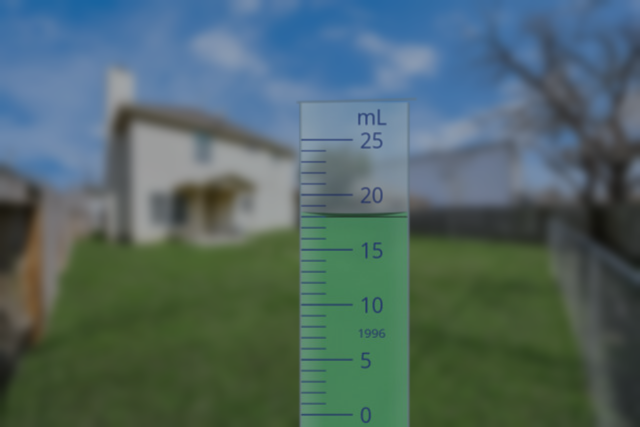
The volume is 18 mL
